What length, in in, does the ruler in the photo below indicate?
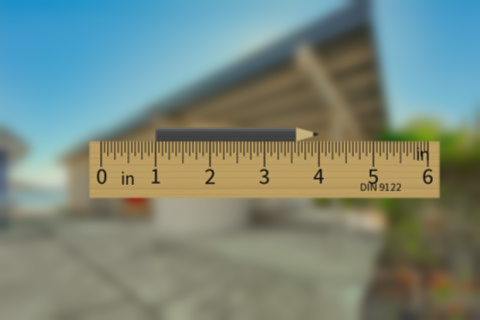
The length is 3 in
